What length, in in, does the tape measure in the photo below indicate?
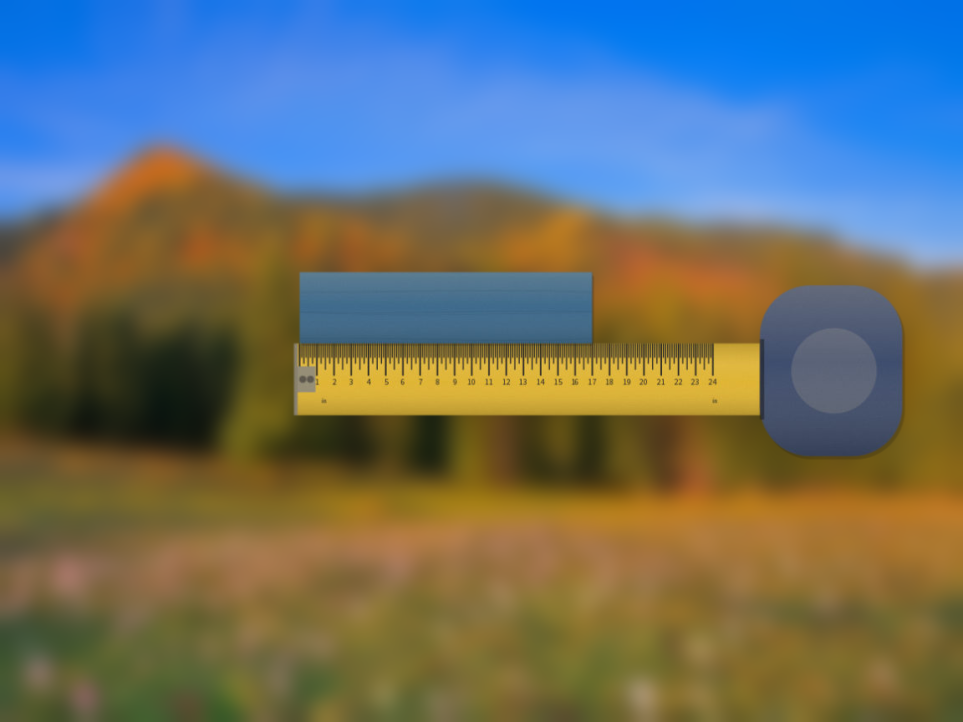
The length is 17 in
